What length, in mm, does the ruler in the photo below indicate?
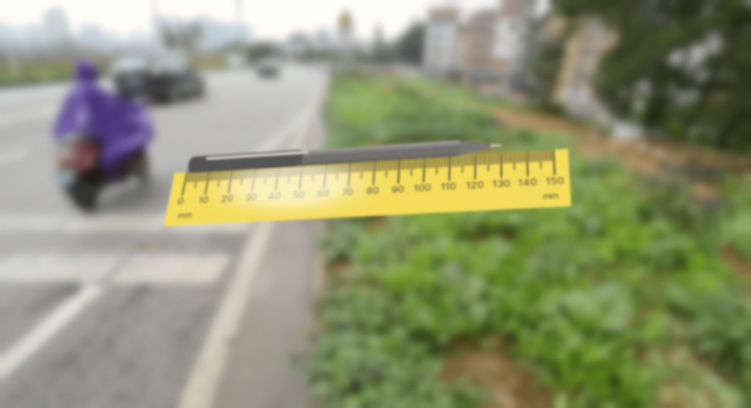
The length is 130 mm
